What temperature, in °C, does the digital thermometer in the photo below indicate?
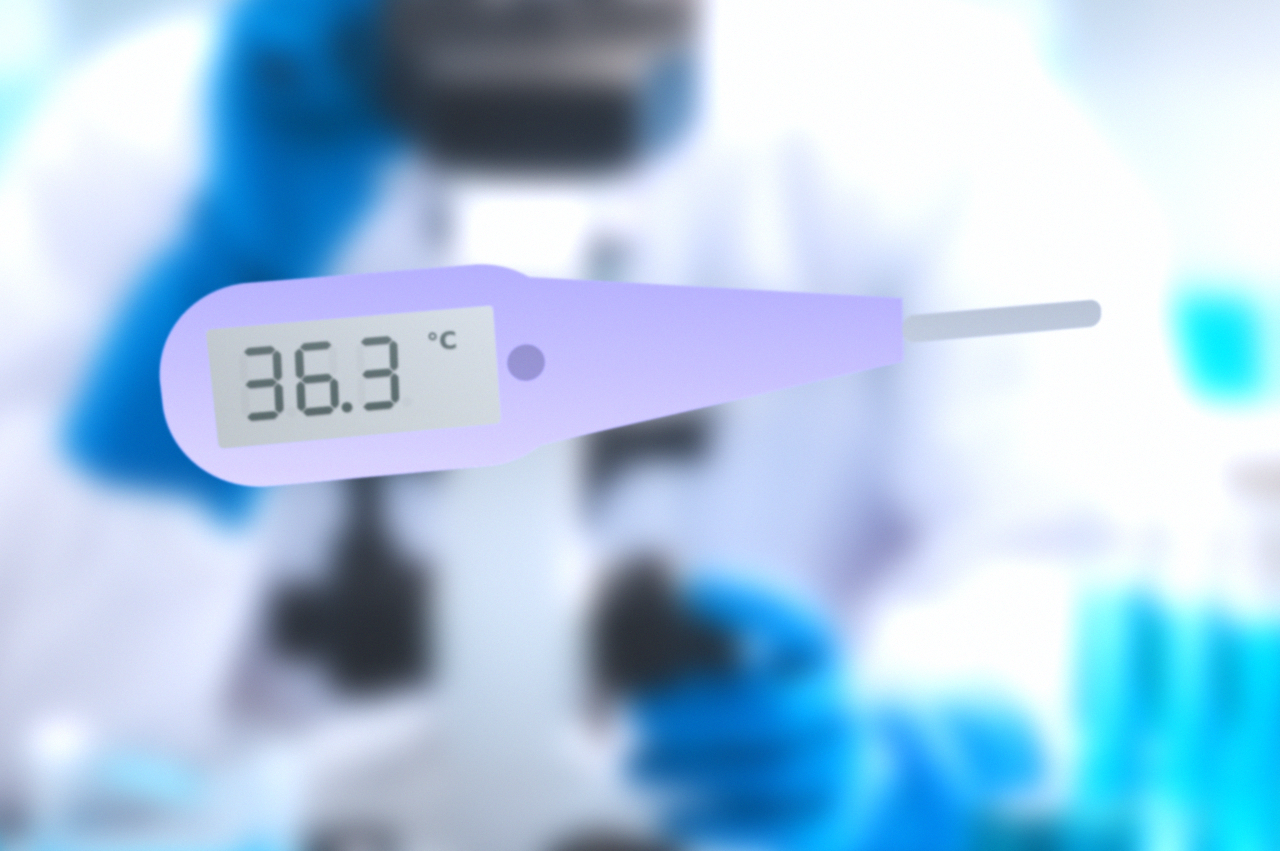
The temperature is 36.3 °C
